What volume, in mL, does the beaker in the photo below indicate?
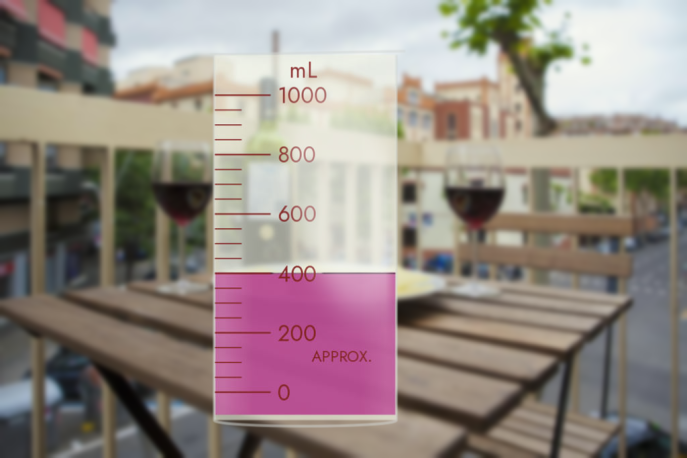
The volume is 400 mL
